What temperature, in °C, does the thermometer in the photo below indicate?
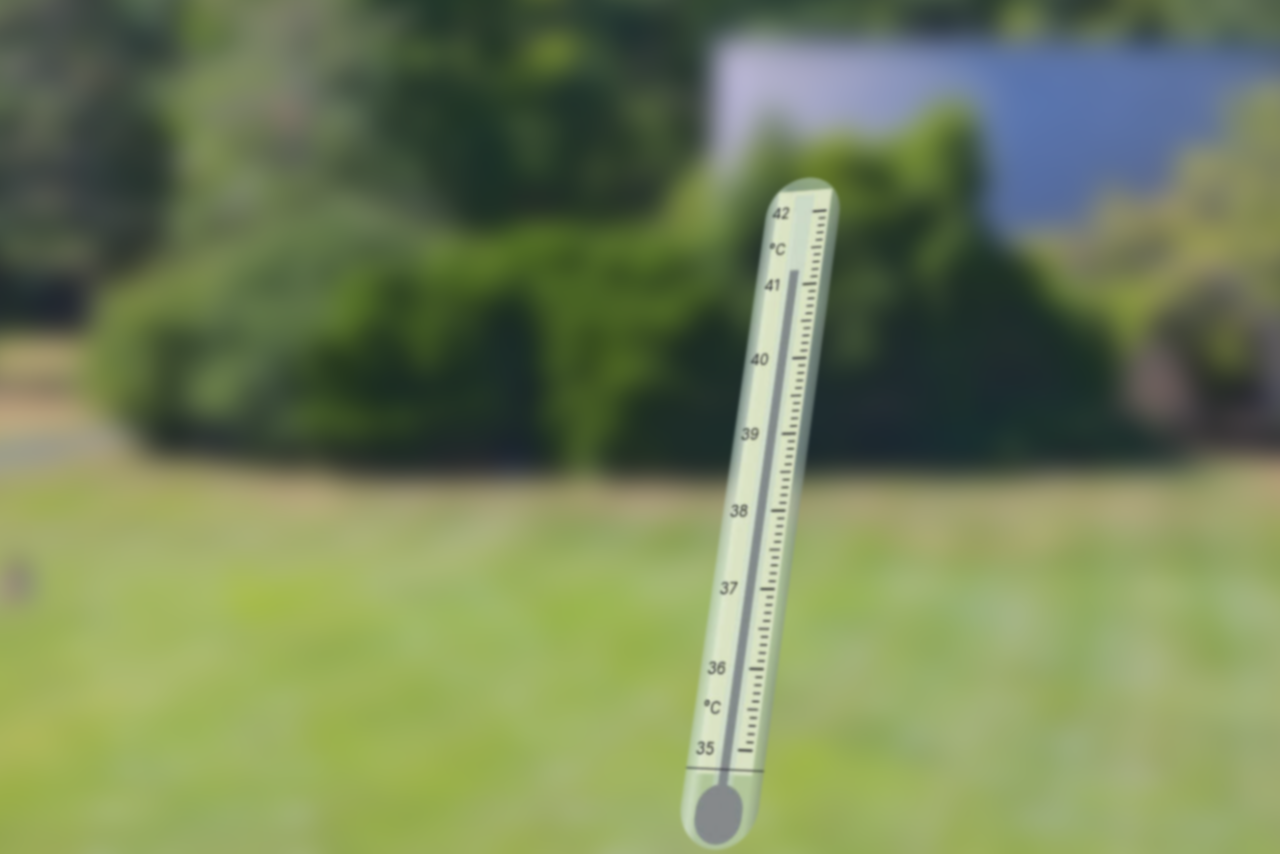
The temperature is 41.2 °C
